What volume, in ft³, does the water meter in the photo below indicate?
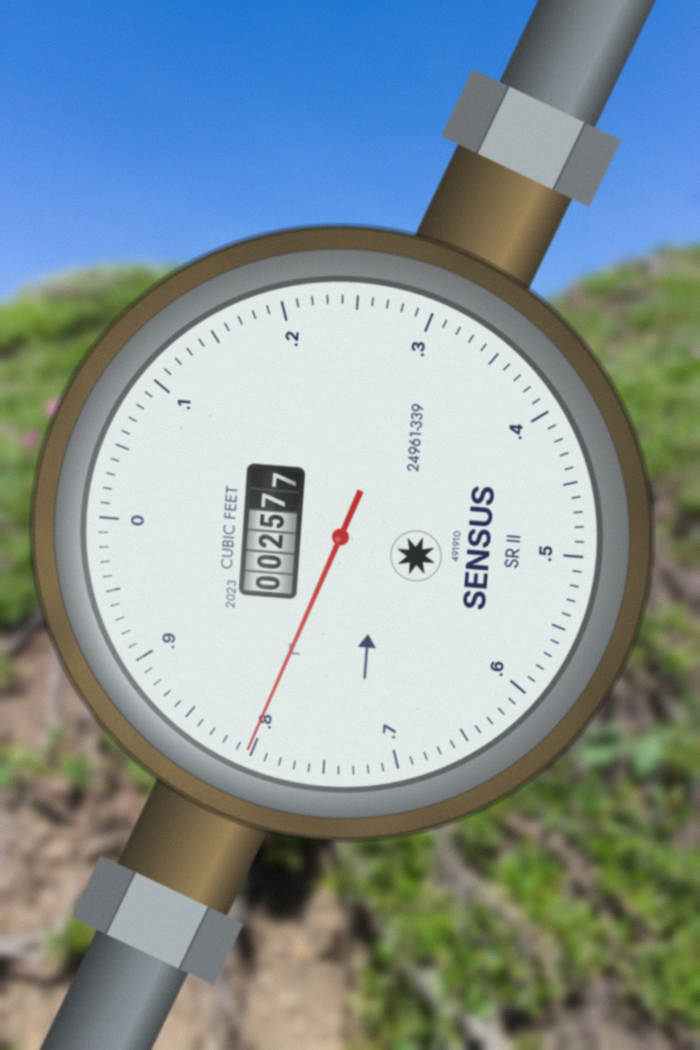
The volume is 2576.80 ft³
